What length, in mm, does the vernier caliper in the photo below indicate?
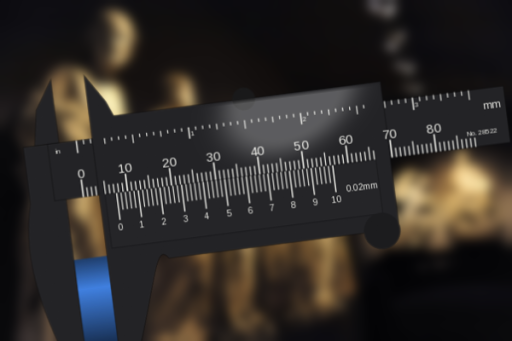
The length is 7.5 mm
